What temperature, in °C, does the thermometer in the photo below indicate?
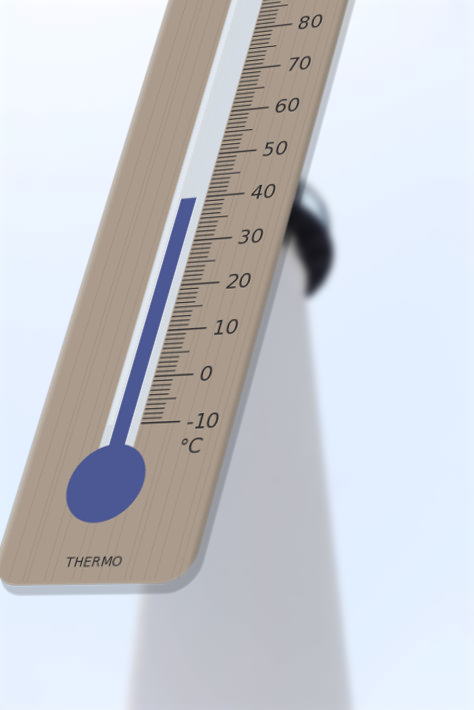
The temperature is 40 °C
